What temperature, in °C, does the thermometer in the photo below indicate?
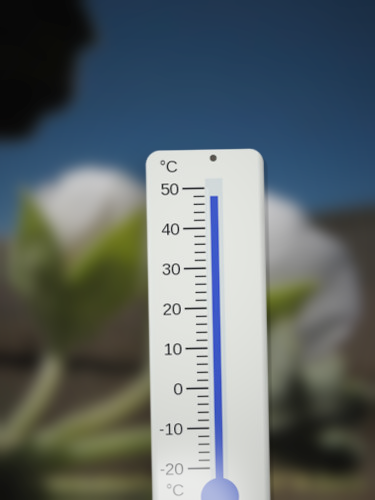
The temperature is 48 °C
